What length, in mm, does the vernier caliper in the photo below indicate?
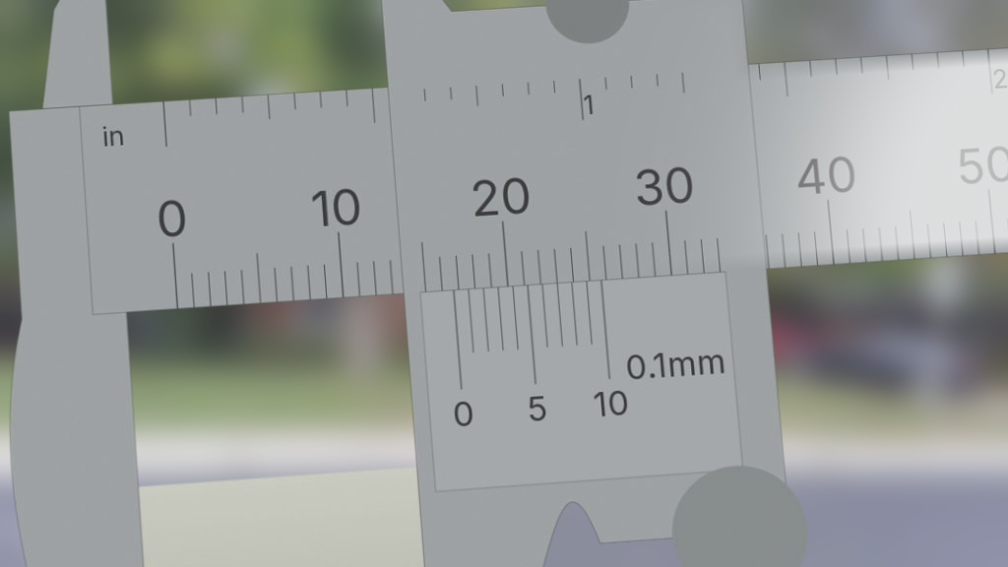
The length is 16.7 mm
